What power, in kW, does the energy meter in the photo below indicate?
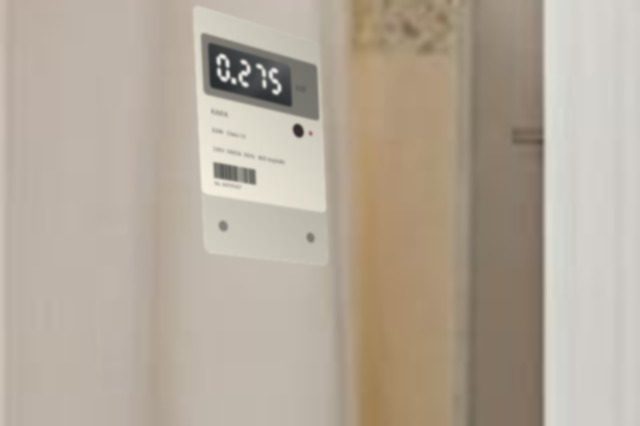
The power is 0.275 kW
